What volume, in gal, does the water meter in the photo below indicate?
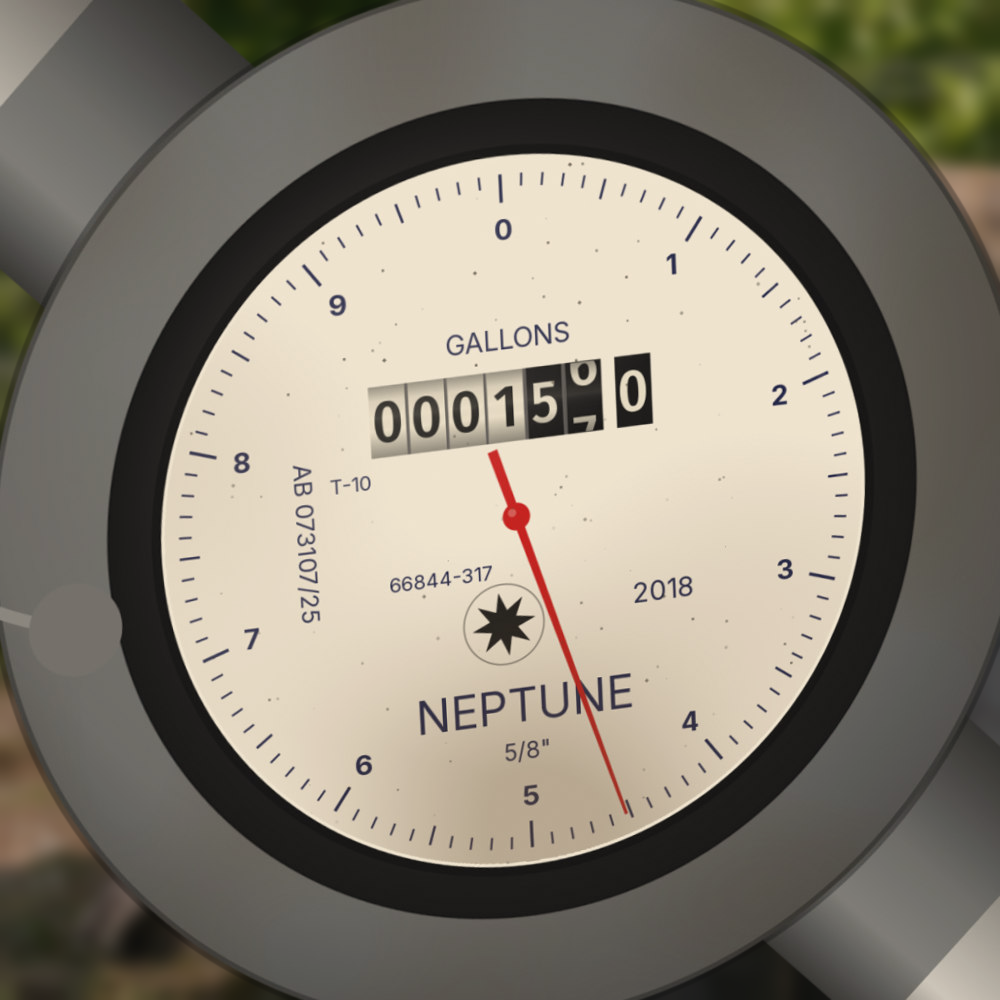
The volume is 1564.5 gal
